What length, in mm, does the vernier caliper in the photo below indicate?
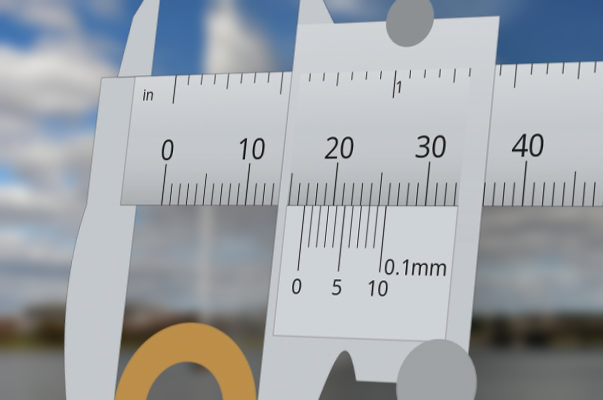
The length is 16.8 mm
